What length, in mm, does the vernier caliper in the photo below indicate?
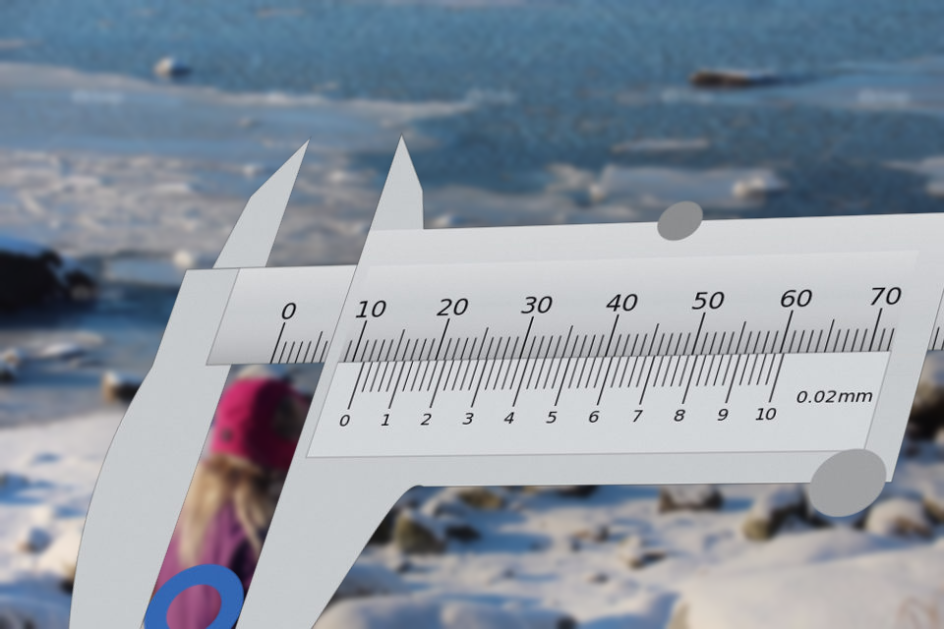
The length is 11.4 mm
